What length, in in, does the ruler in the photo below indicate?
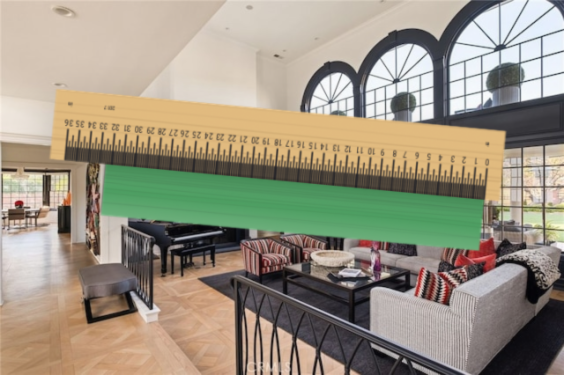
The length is 32.5 in
